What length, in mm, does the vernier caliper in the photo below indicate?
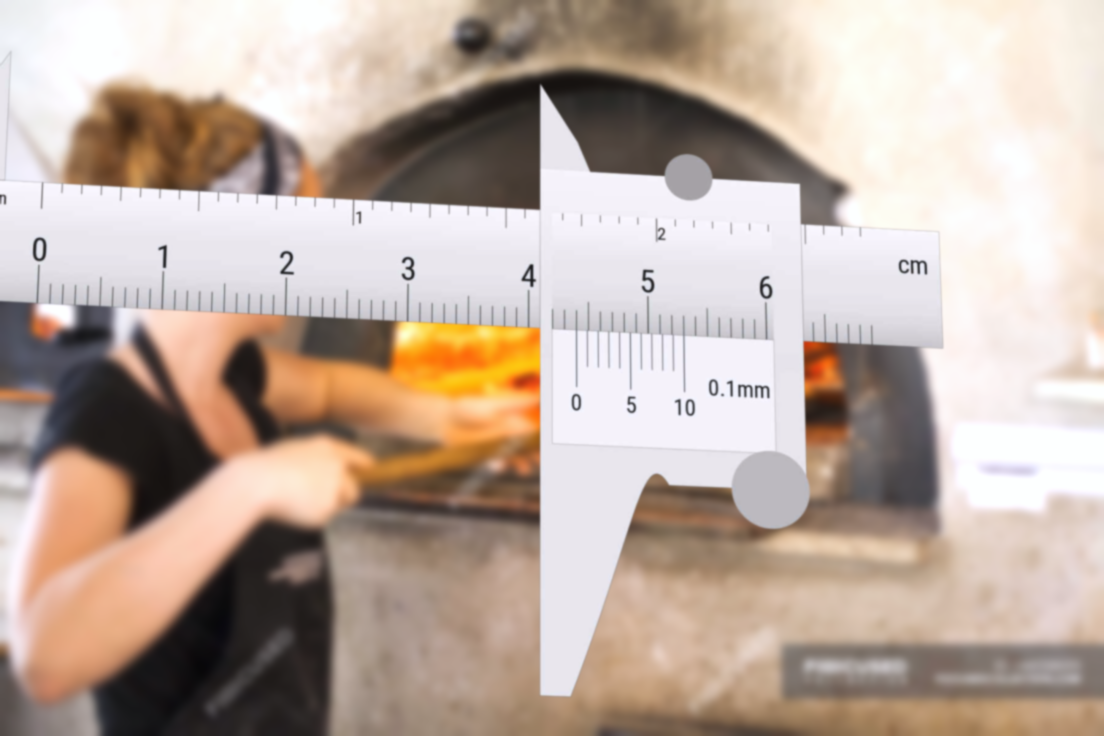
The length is 44.0 mm
